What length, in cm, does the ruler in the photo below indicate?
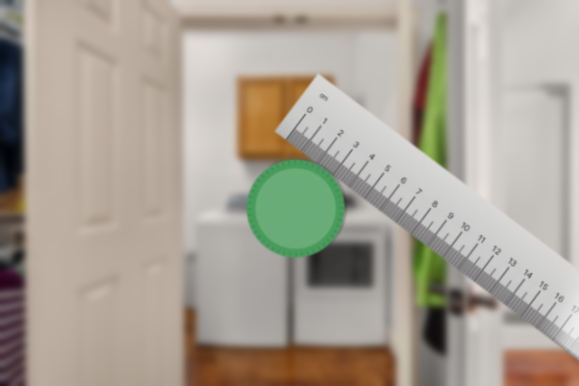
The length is 5 cm
